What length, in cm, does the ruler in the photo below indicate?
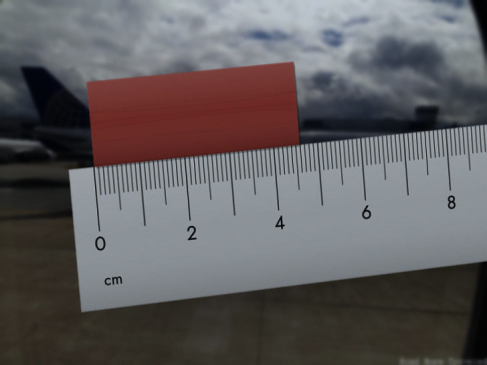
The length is 4.6 cm
